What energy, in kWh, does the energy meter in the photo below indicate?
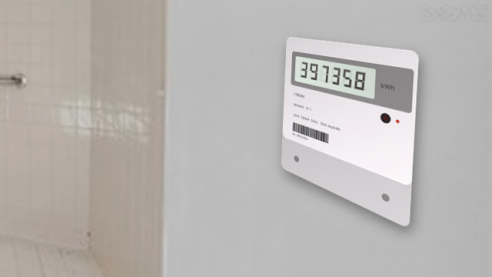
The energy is 397358 kWh
